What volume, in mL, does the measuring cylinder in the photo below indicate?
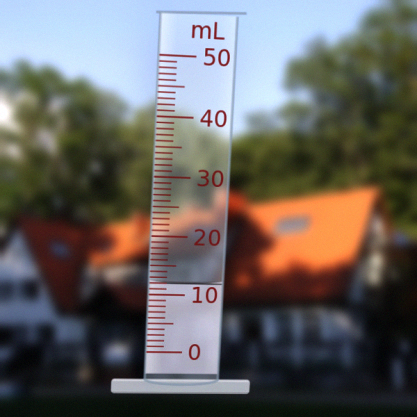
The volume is 12 mL
